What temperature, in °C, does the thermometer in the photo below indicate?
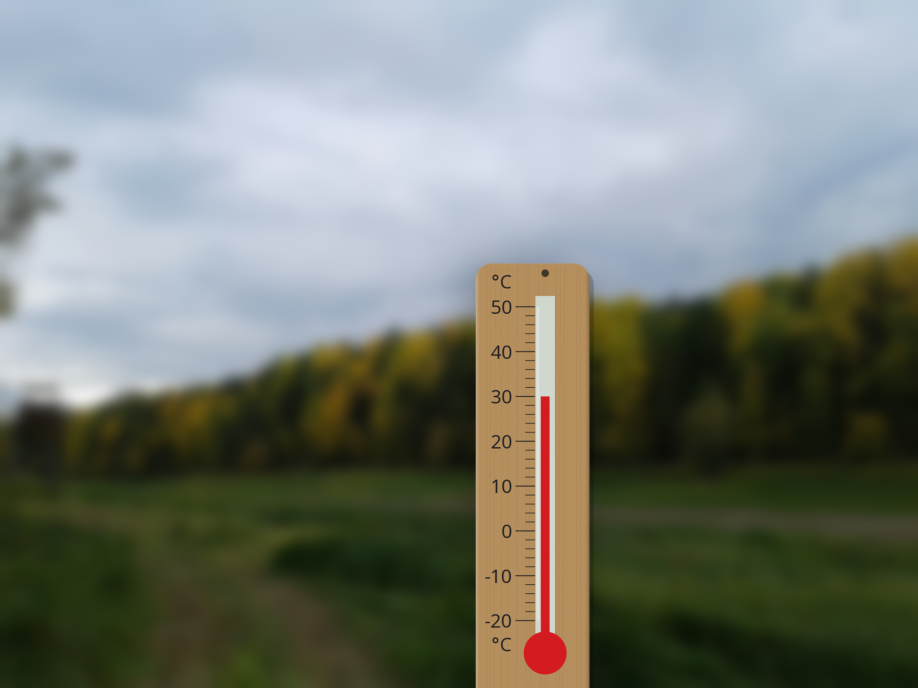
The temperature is 30 °C
